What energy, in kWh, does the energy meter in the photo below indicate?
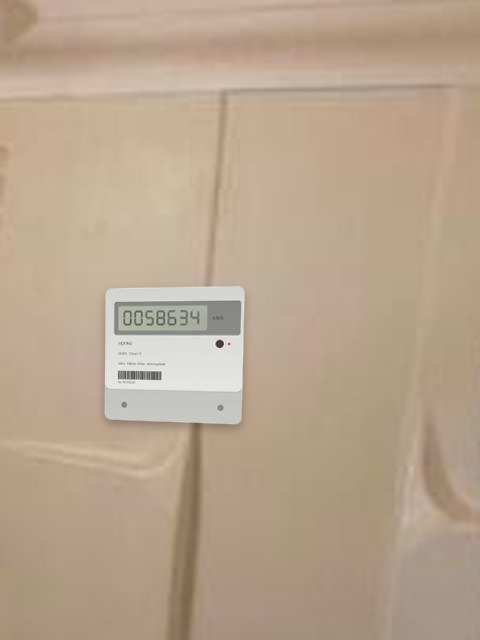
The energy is 58634 kWh
